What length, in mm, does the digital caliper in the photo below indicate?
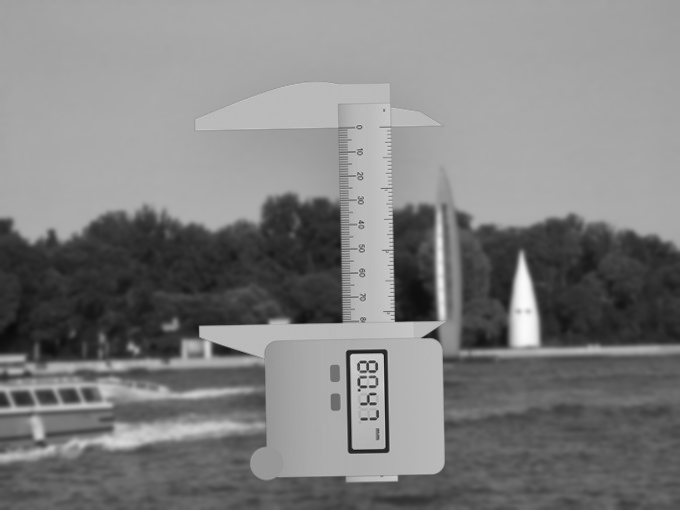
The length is 80.47 mm
